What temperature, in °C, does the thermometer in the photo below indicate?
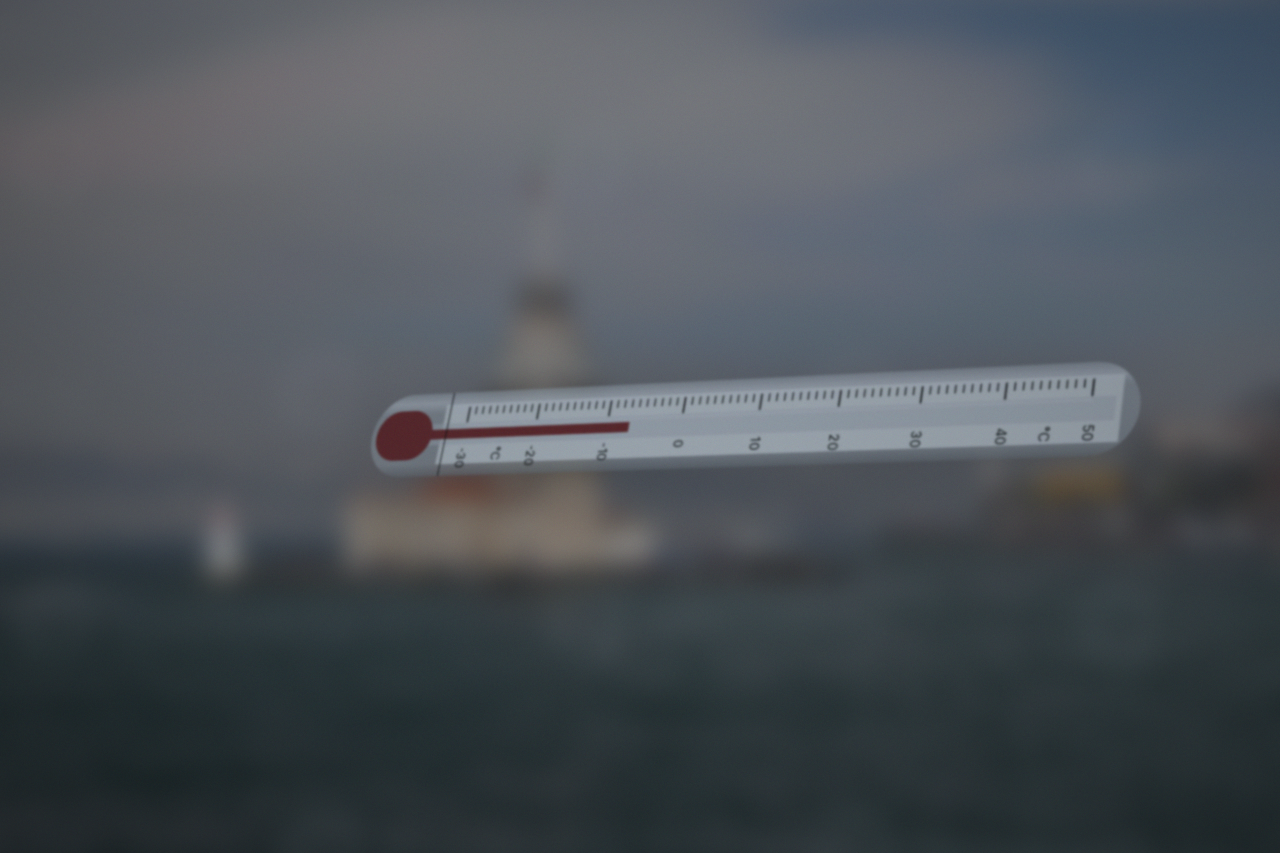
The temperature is -7 °C
